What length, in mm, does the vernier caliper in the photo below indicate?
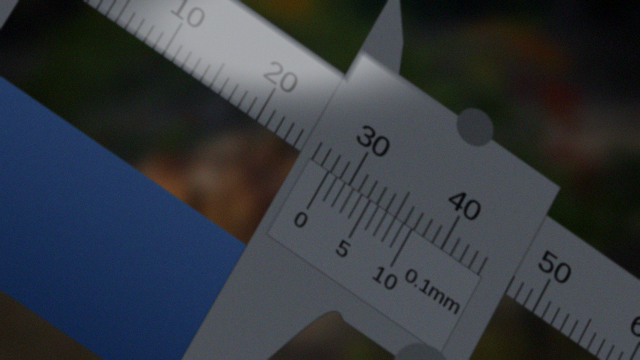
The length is 27.8 mm
